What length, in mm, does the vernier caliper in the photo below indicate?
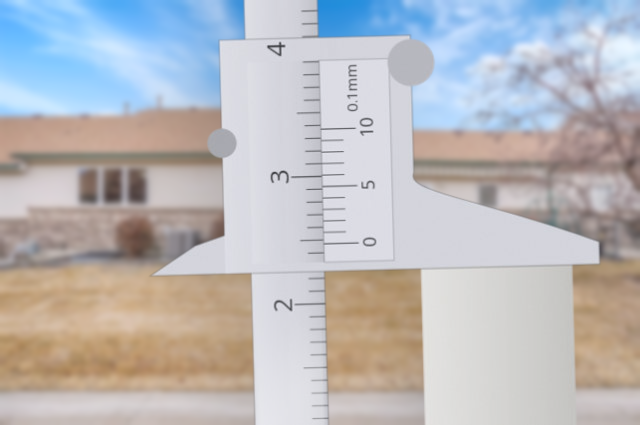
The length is 24.7 mm
